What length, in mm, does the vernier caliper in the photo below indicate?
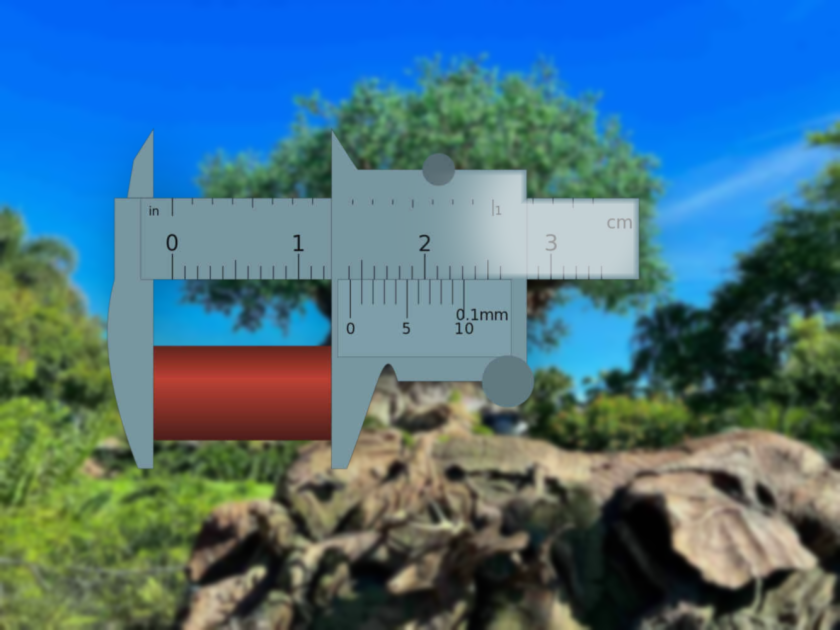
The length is 14.1 mm
